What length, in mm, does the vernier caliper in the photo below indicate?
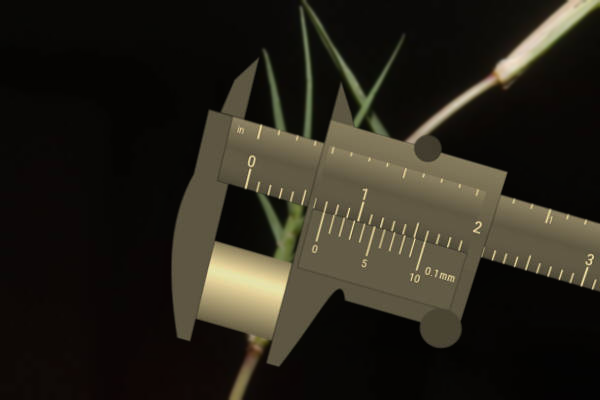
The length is 7.0 mm
